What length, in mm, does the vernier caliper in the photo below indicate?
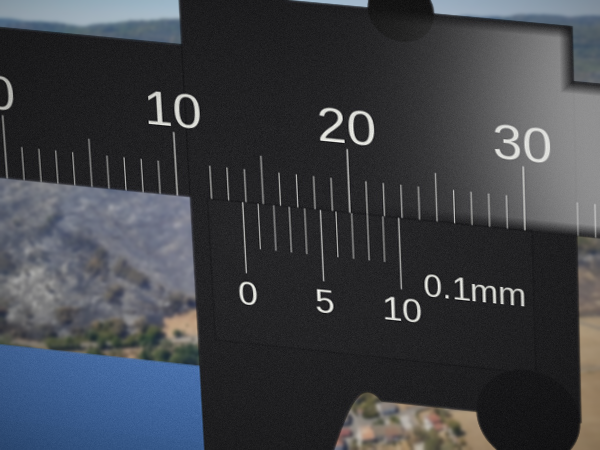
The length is 13.8 mm
